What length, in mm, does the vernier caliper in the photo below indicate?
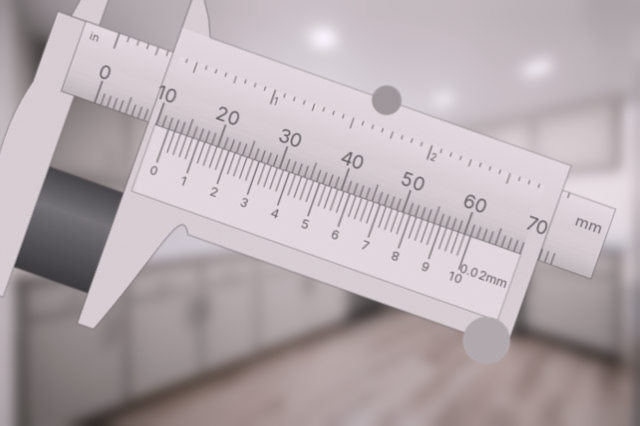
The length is 12.0 mm
